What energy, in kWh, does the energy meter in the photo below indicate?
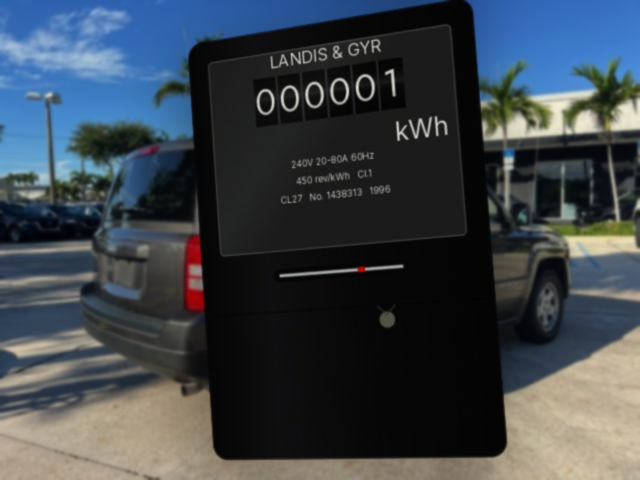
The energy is 1 kWh
